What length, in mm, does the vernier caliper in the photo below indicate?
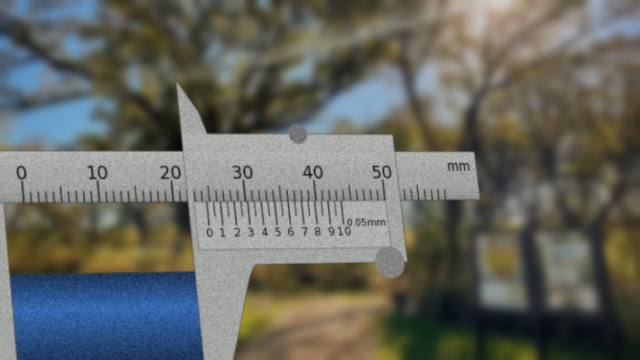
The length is 24.6 mm
